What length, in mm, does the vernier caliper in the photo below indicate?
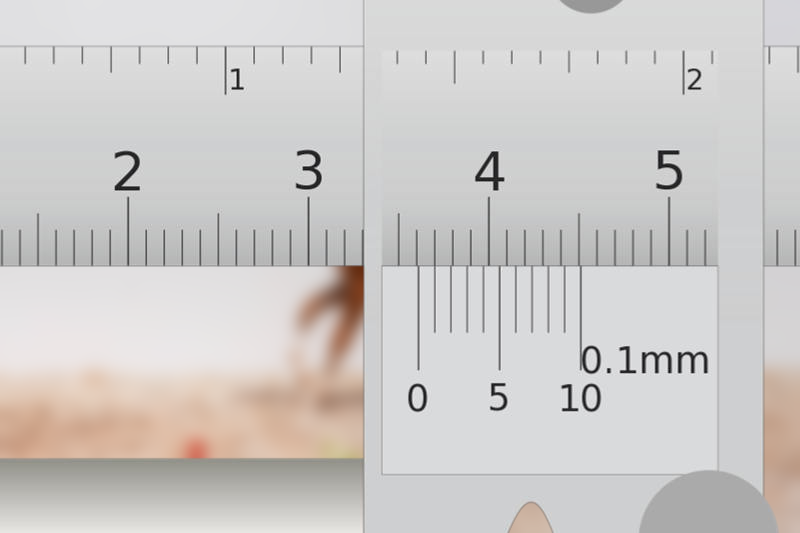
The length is 36.1 mm
